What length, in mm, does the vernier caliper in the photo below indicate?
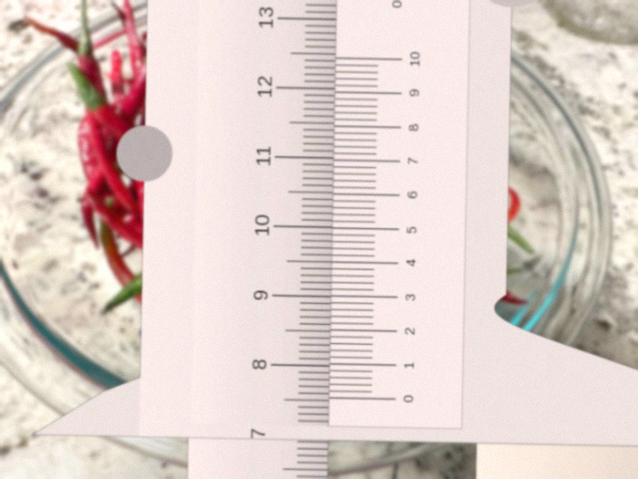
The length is 75.4 mm
